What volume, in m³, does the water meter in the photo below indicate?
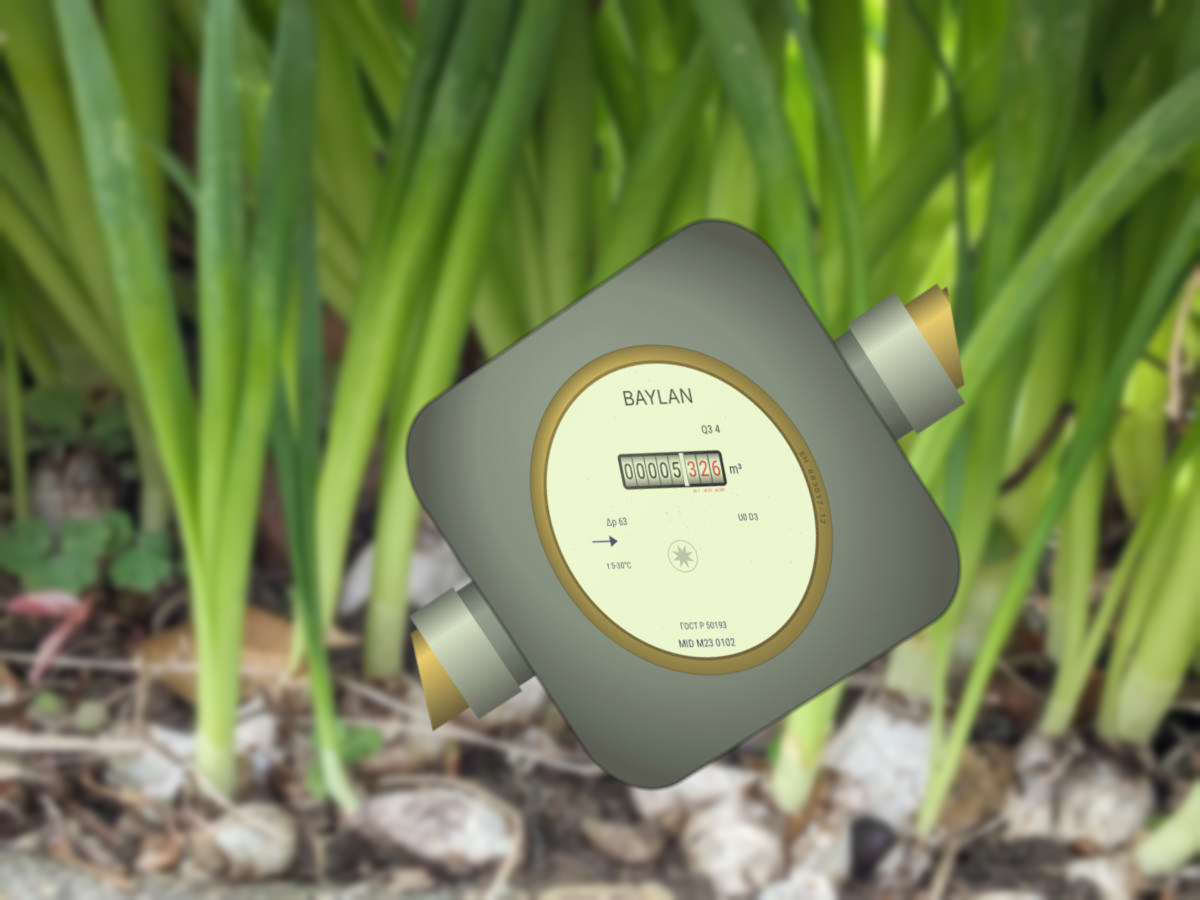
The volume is 5.326 m³
